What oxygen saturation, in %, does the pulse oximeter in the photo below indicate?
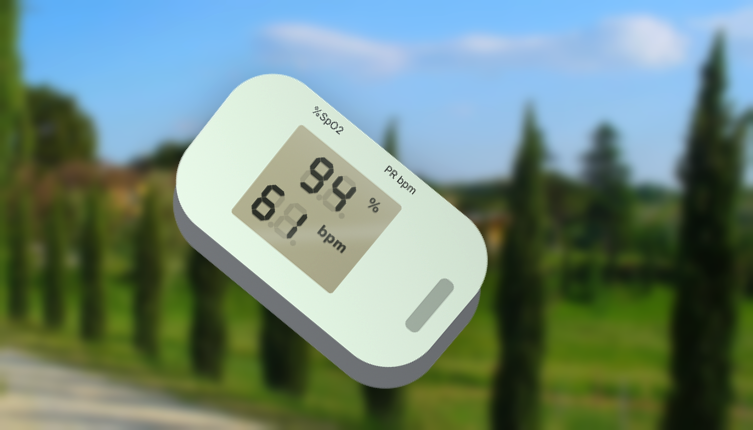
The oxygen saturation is 94 %
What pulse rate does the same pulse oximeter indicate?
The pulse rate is 61 bpm
